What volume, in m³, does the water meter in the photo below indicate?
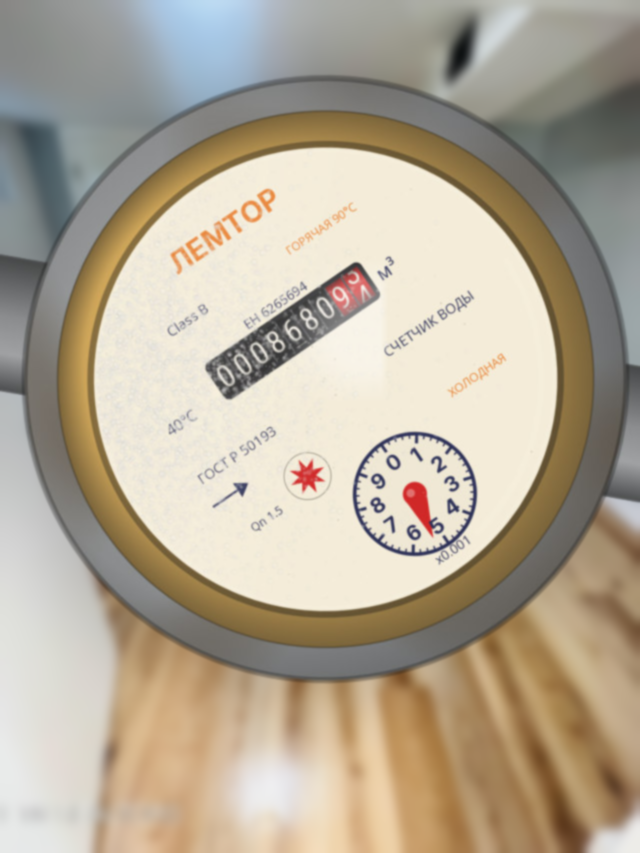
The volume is 8680.935 m³
